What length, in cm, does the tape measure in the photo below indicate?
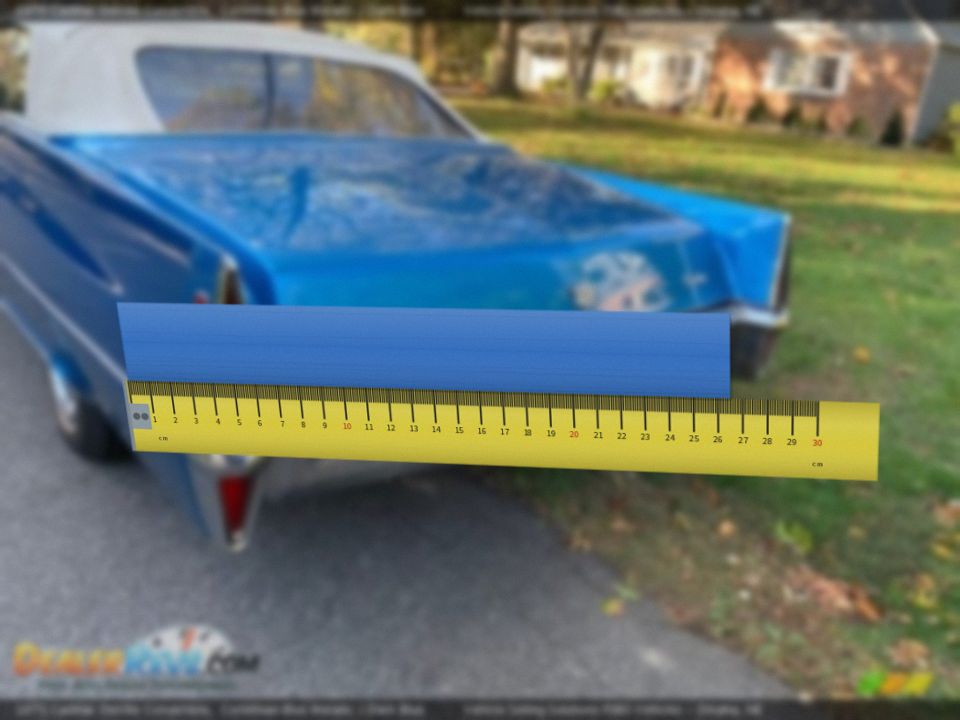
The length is 26.5 cm
